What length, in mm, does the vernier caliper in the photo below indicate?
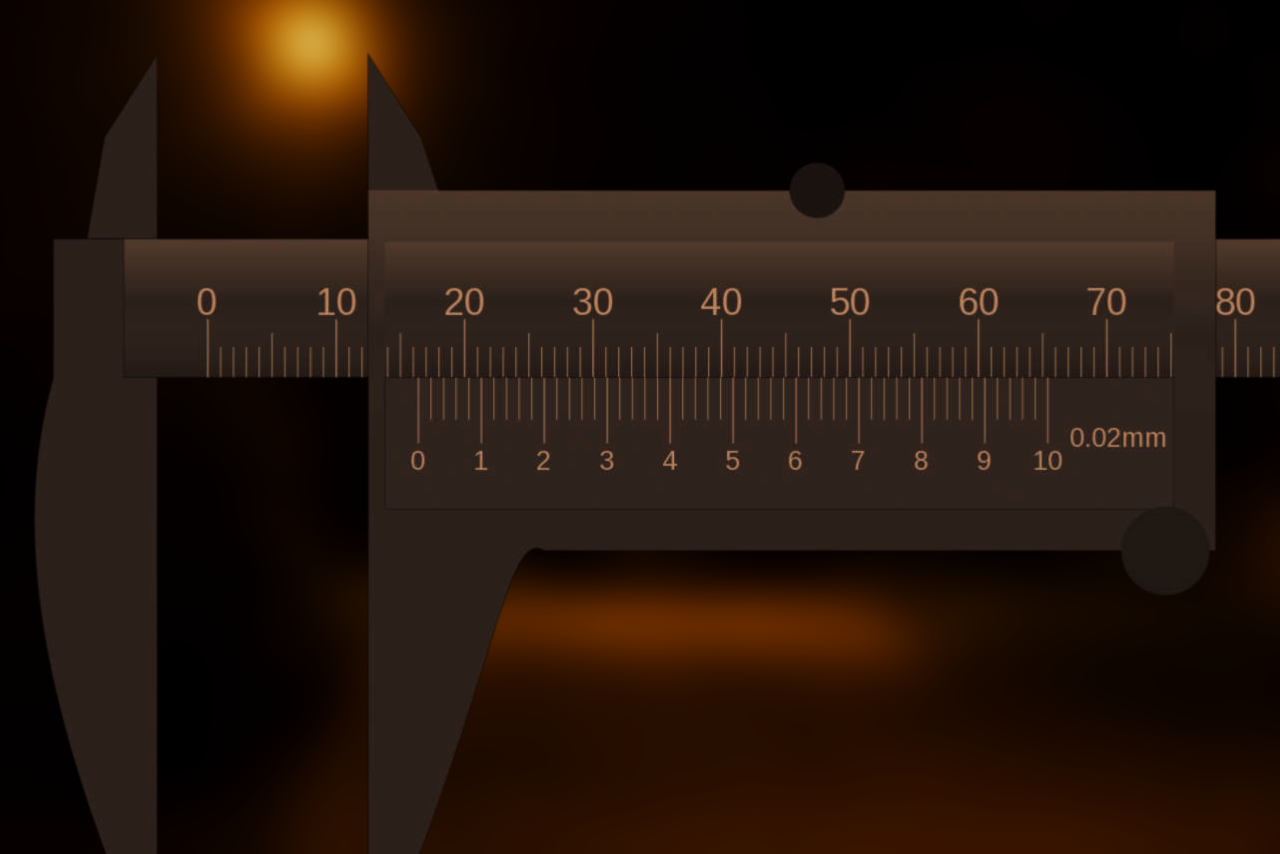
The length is 16.4 mm
